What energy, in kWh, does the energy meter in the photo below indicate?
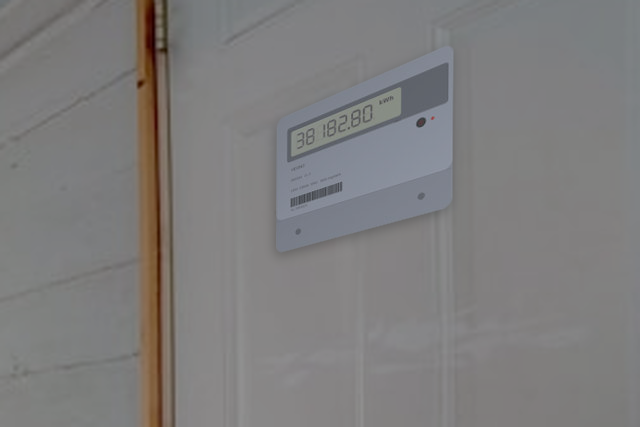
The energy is 38182.80 kWh
